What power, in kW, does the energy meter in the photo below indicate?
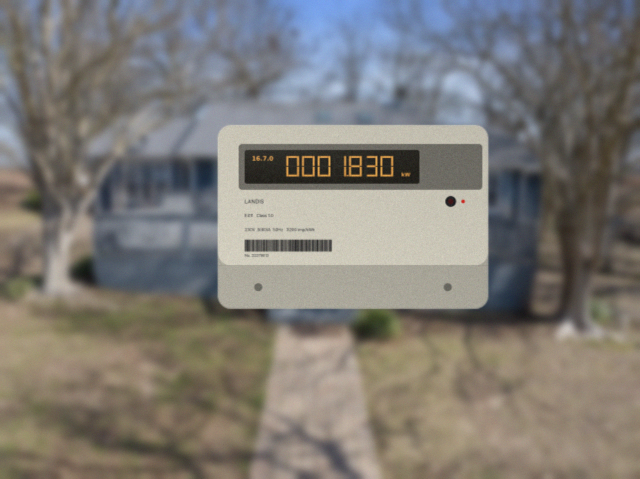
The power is 1.830 kW
